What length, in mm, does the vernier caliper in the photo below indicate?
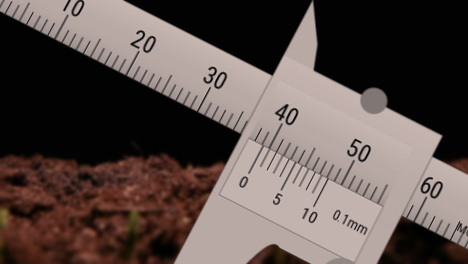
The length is 39.2 mm
